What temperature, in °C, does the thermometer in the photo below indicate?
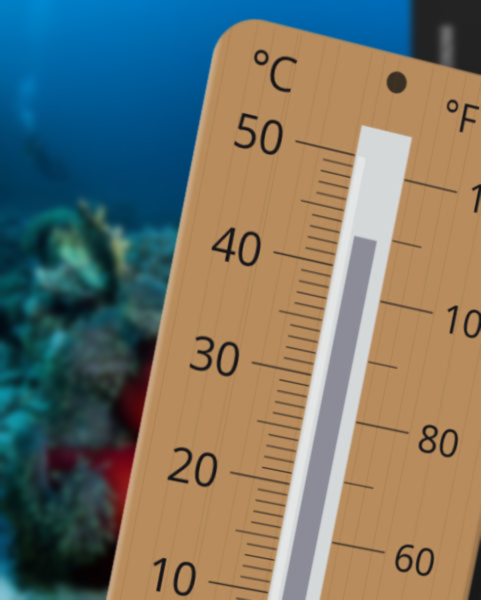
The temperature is 43 °C
